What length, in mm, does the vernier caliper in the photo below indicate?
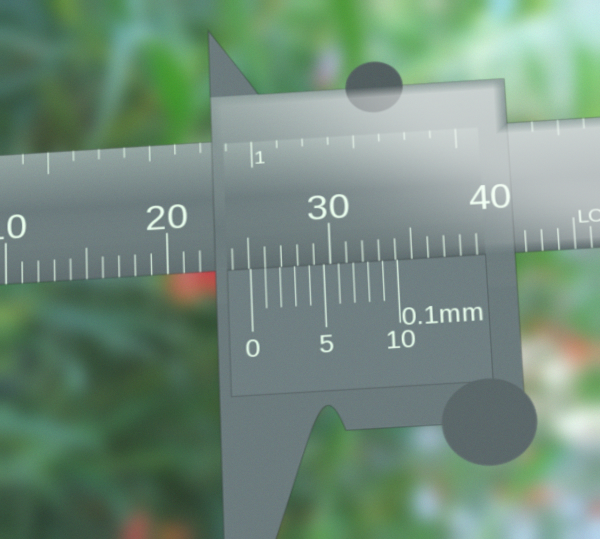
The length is 25.1 mm
